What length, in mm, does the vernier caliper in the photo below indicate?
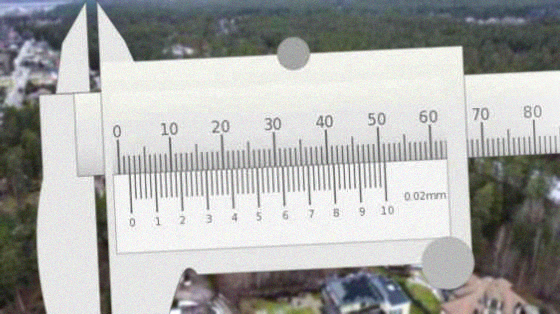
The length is 2.0 mm
